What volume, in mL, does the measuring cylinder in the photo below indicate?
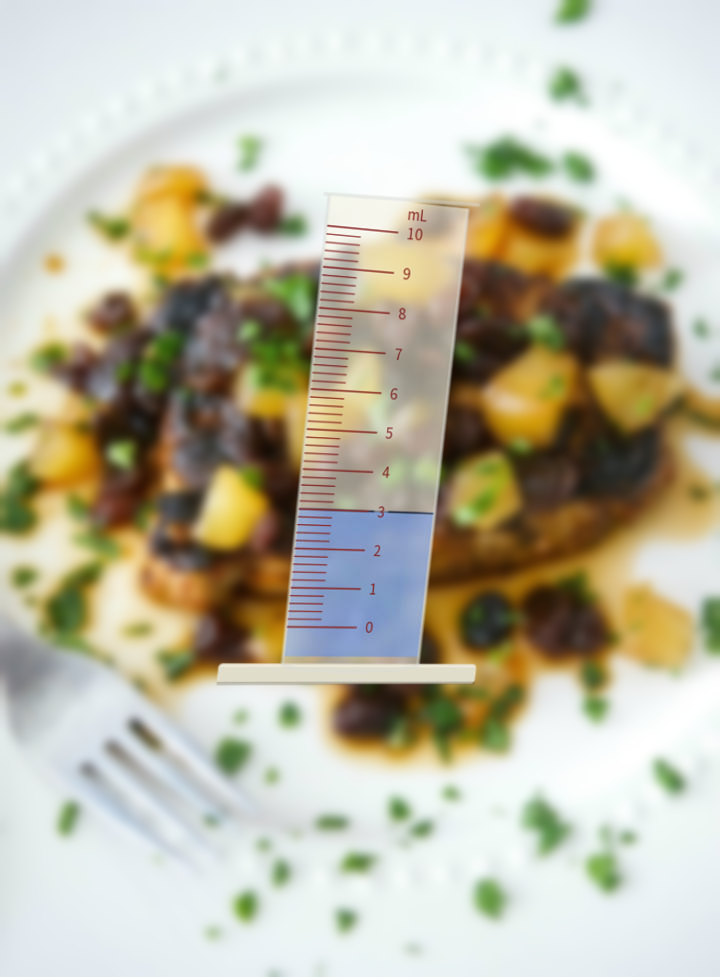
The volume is 3 mL
